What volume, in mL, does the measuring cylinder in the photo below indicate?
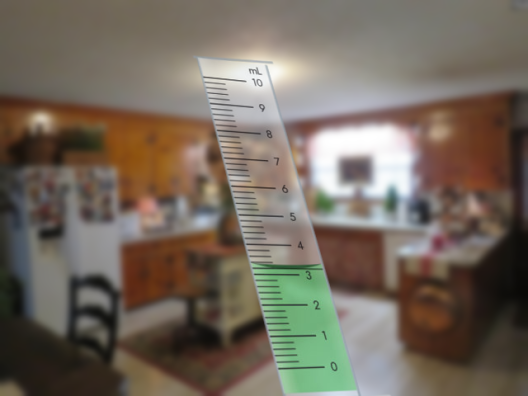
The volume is 3.2 mL
